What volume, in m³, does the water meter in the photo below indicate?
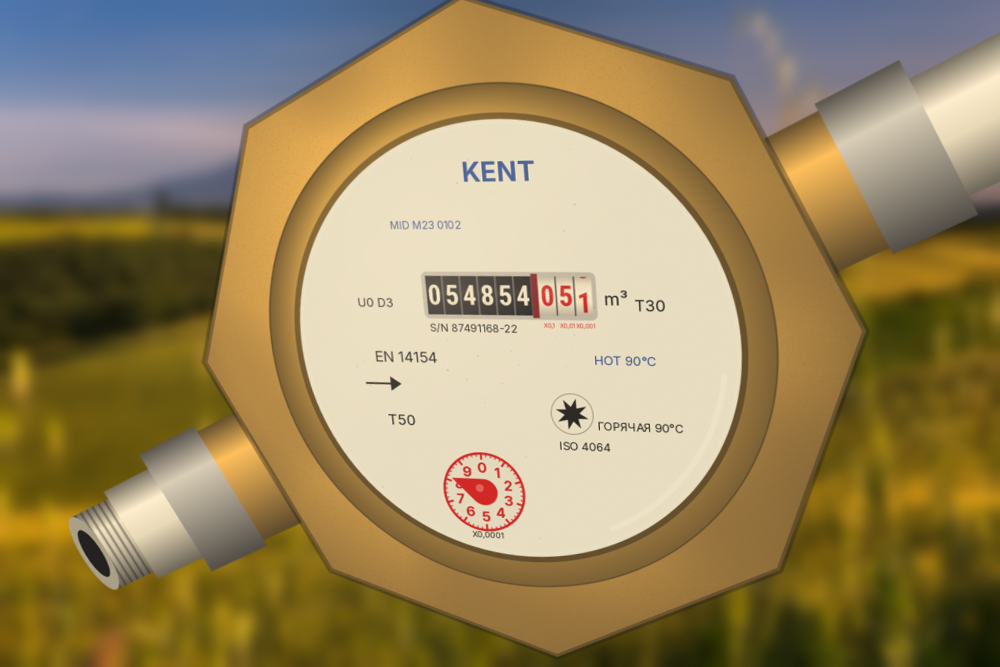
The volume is 54854.0508 m³
